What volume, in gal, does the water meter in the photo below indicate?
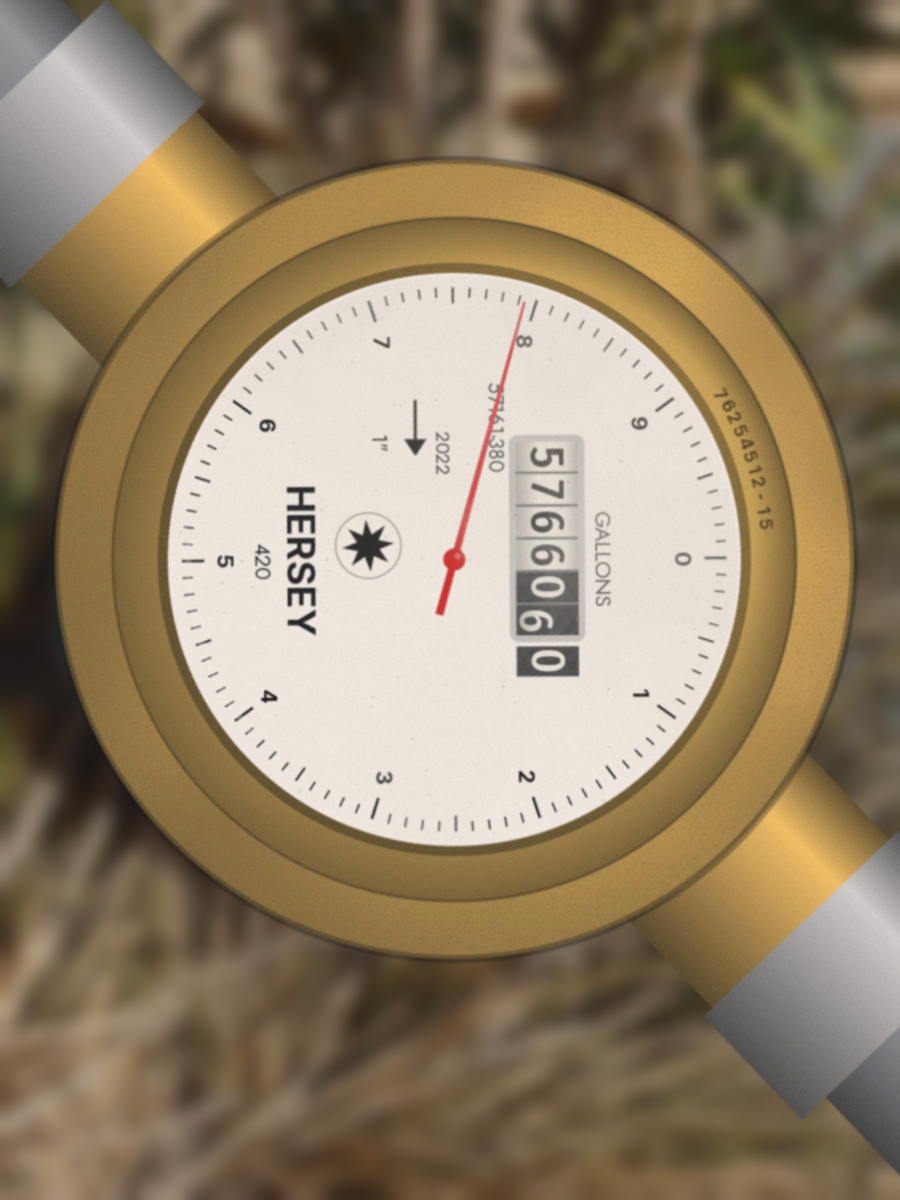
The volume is 5766057.9 gal
